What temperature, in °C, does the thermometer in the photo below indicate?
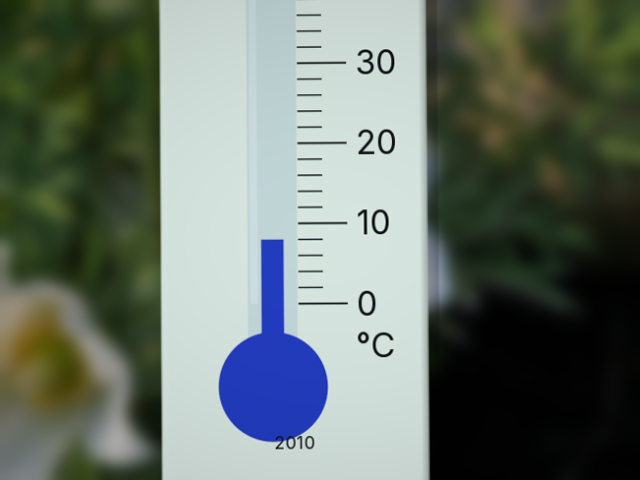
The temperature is 8 °C
